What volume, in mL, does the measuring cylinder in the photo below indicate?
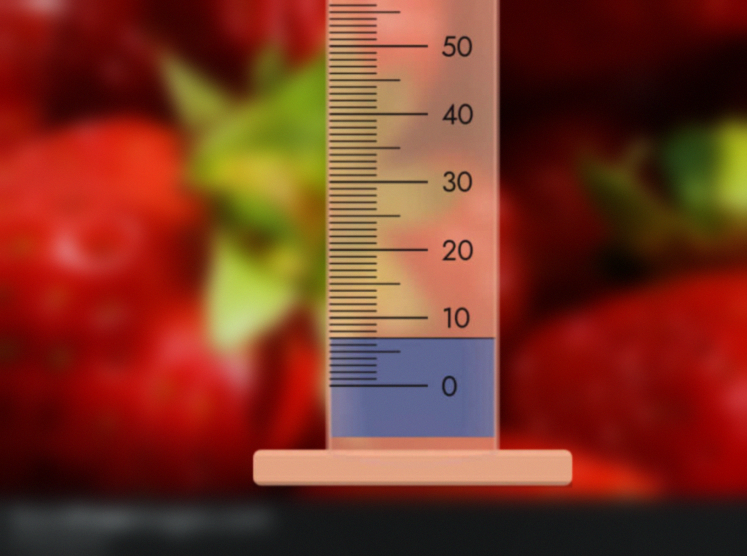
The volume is 7 mL
